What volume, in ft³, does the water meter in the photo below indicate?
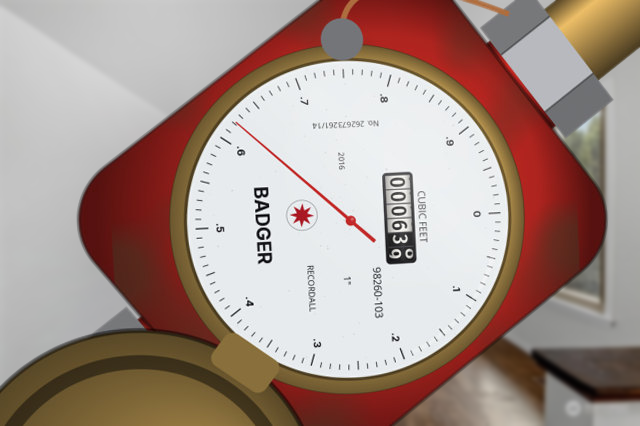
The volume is 638.62 ft³
